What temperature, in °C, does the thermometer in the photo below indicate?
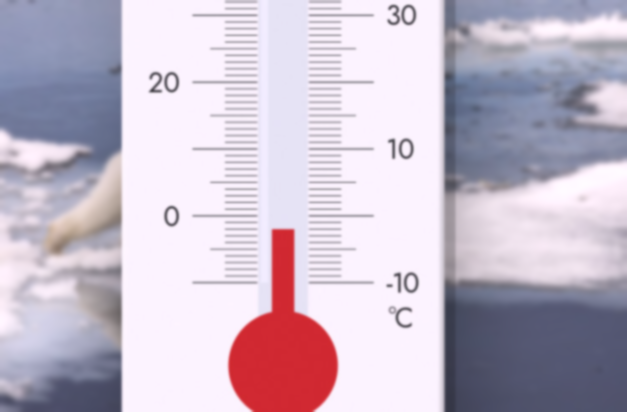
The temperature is -2 °C
